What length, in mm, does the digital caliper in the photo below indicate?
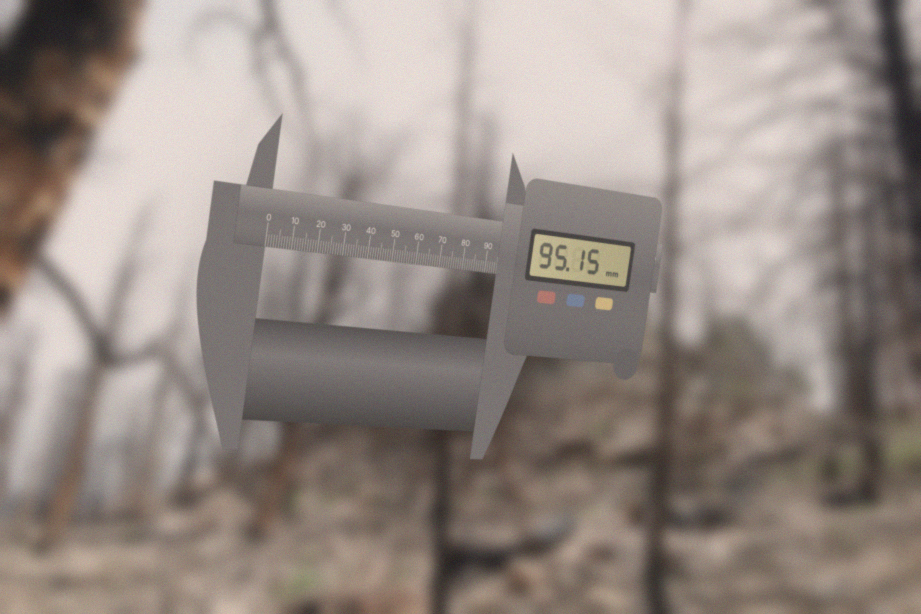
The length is 95.15 mm
